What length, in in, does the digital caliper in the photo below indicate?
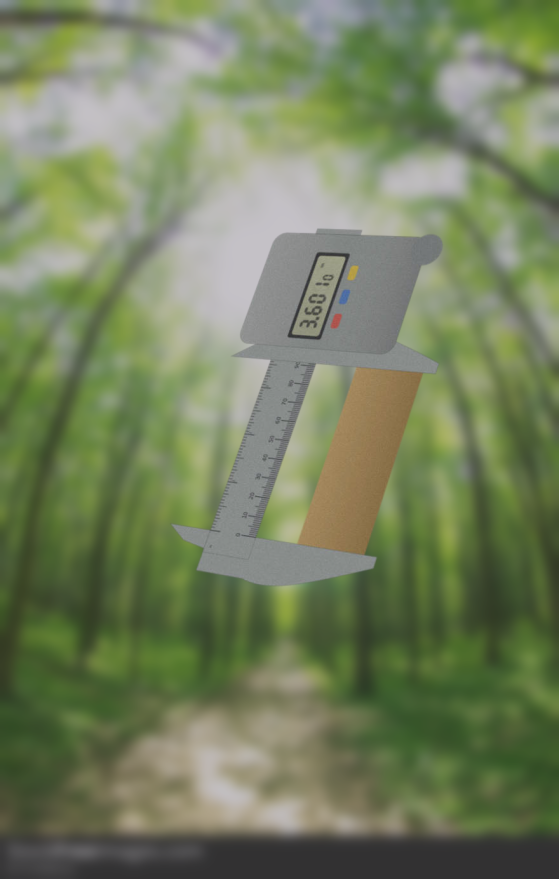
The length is 3.6010 in
